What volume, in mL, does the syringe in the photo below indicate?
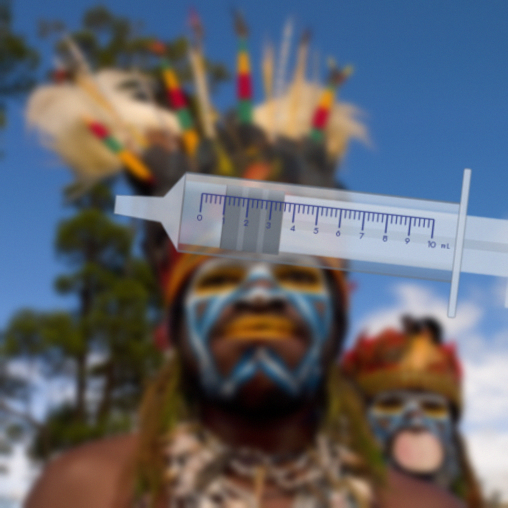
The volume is 1 mL
